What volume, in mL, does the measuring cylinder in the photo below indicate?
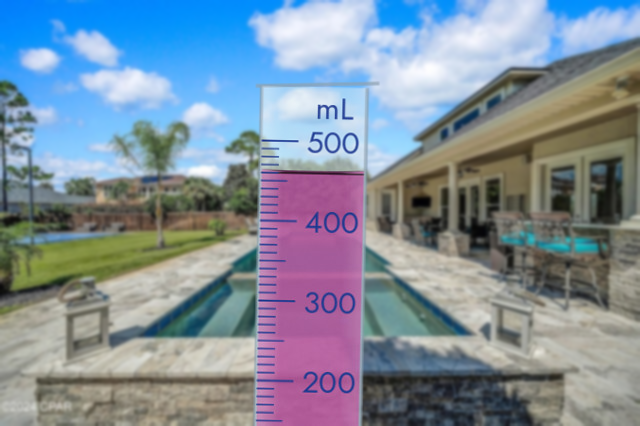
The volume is 460 mL
